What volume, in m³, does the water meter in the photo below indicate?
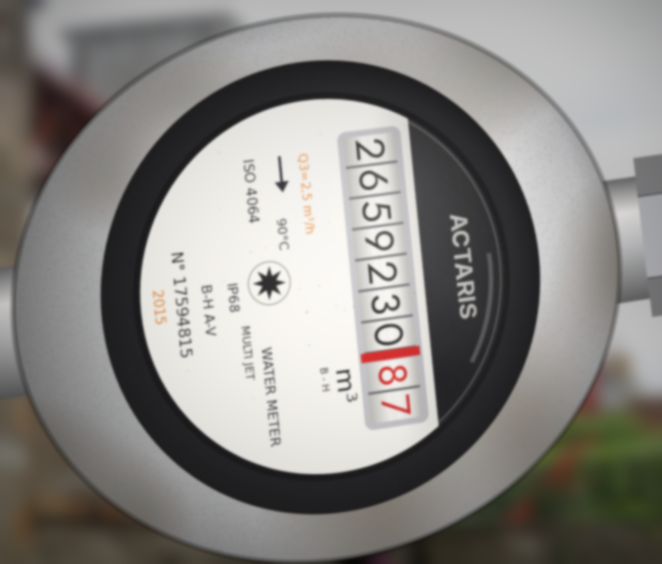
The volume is 2659230.87 m³
